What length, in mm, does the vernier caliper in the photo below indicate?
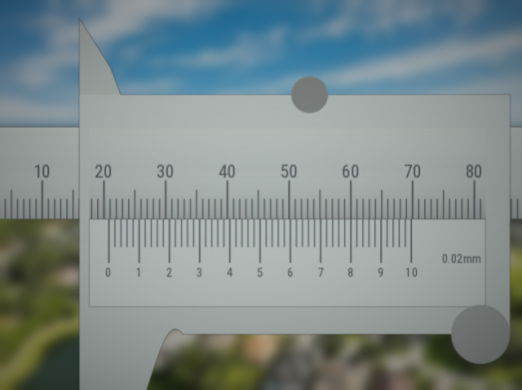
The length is 20.8 mm
